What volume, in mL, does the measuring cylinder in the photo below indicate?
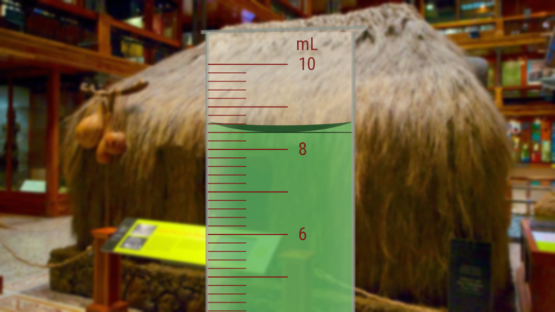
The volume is 8.4 mL
